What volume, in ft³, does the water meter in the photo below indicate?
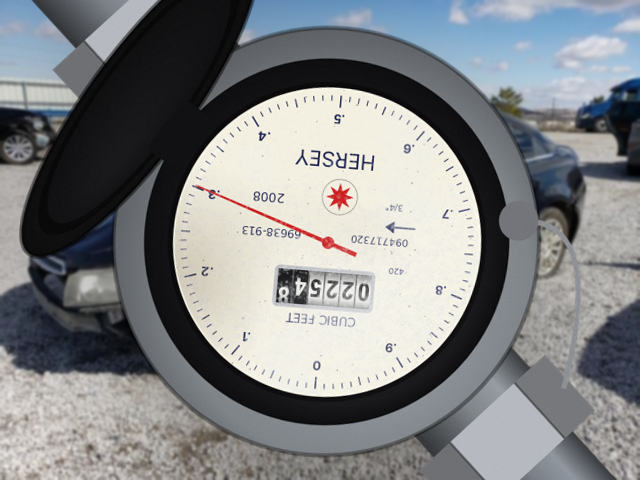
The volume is 22548.30 ft³
